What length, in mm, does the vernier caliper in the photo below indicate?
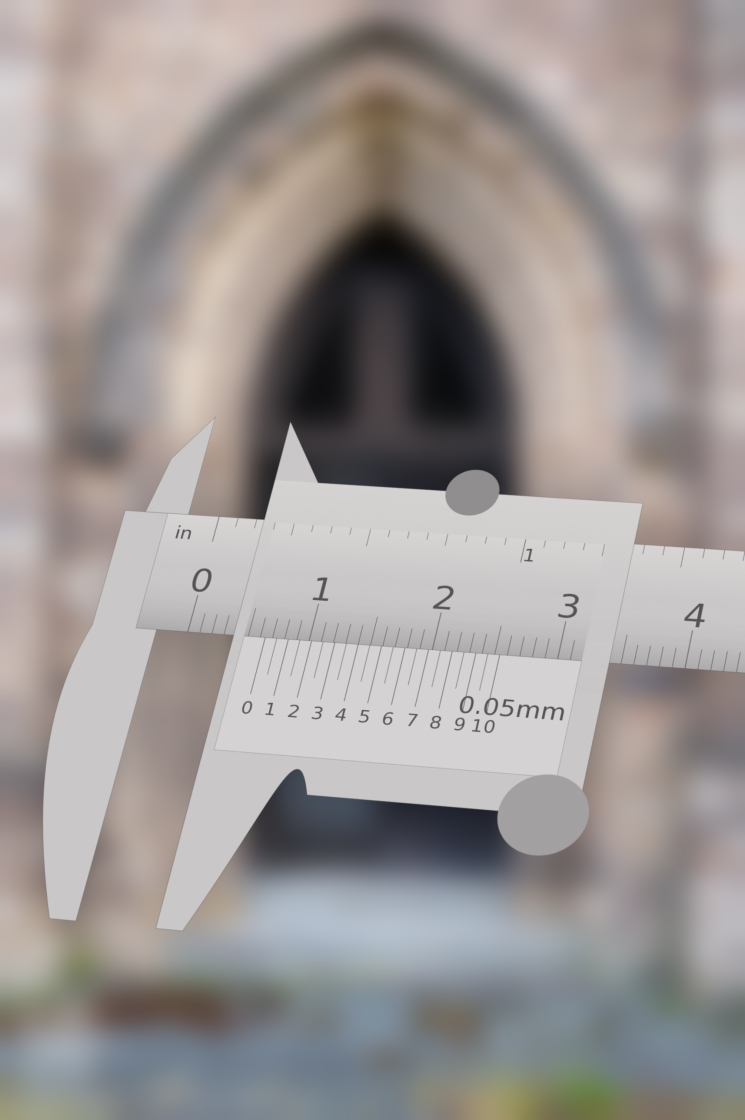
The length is 6.4 mm
